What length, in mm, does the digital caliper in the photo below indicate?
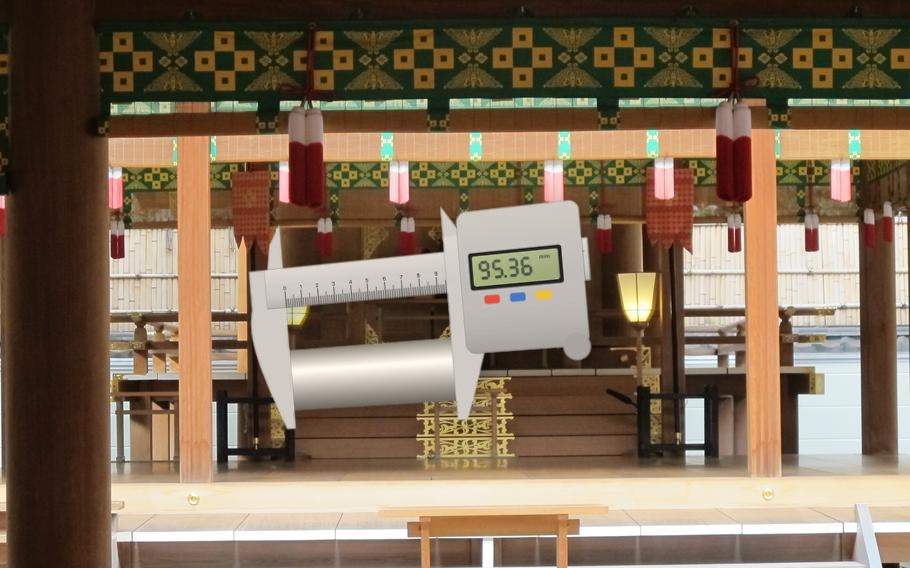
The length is 95.36 mm
